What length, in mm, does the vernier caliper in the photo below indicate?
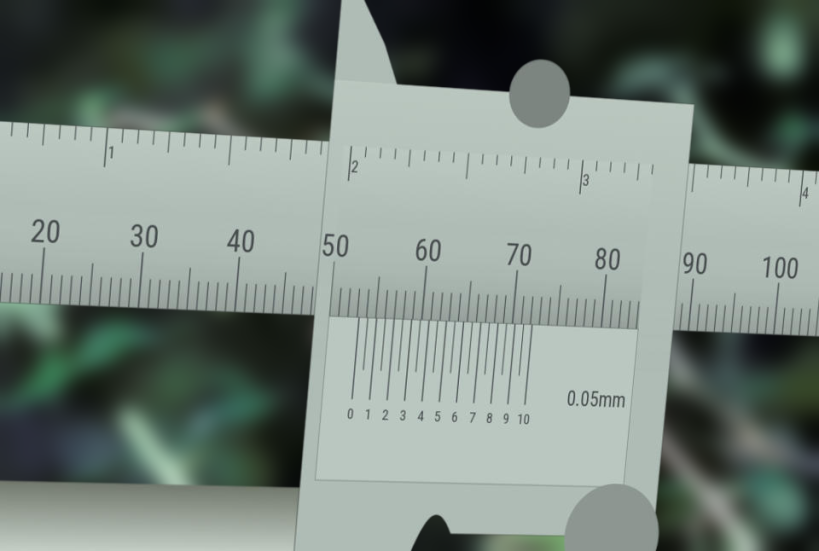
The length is 53.2 mm
